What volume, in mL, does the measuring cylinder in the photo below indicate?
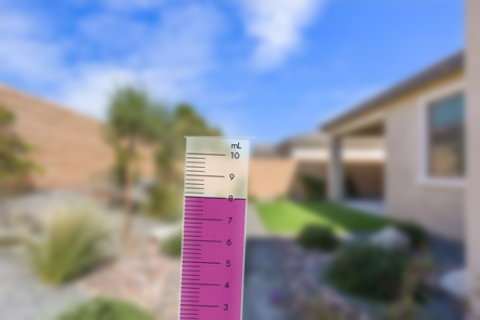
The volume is 8 mL
